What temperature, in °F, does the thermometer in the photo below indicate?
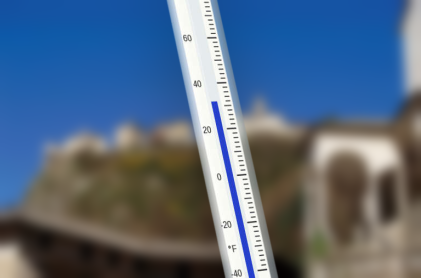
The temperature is 32 °F
